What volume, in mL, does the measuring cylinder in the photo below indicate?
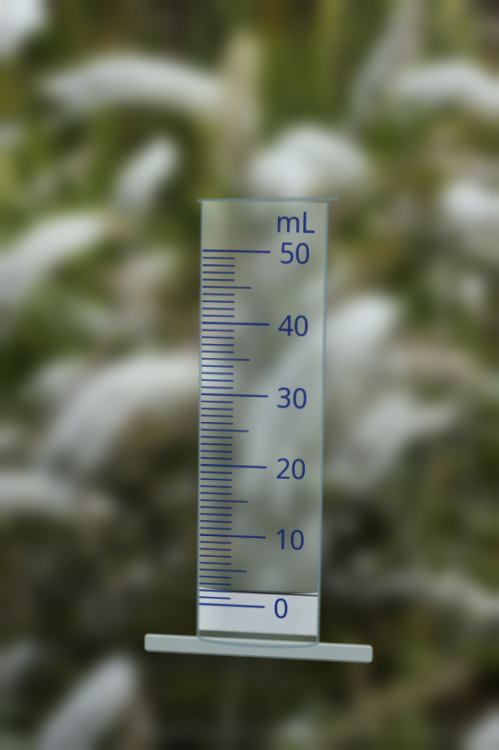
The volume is 2 mL
